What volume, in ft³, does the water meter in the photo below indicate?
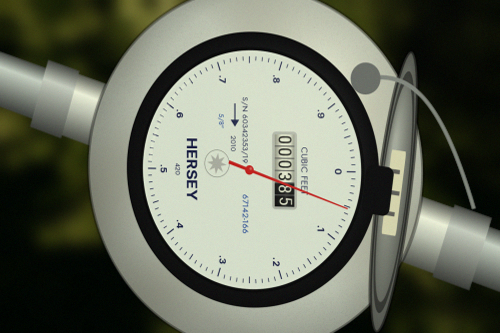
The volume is 385.05 ft³
